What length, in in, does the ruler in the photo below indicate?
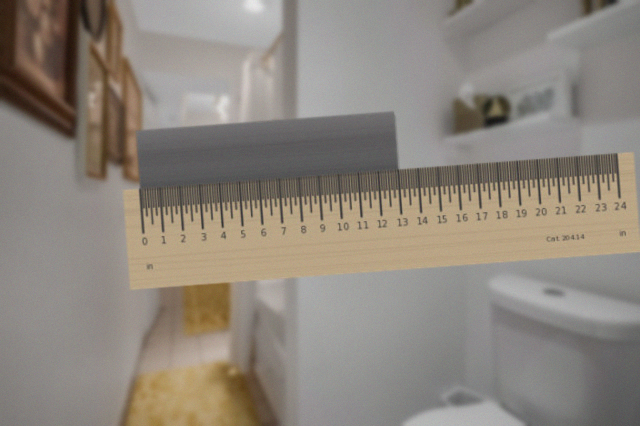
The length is 13 in
